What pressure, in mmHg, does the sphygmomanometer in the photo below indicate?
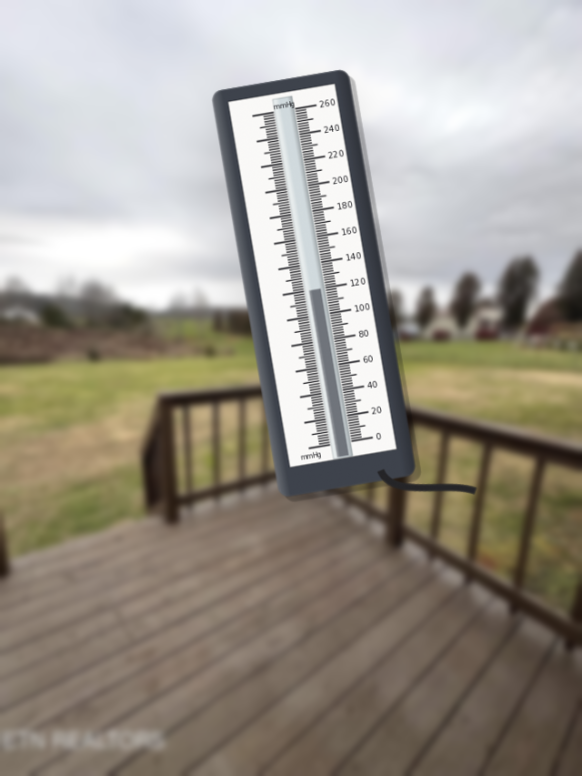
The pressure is 120 mmHg
